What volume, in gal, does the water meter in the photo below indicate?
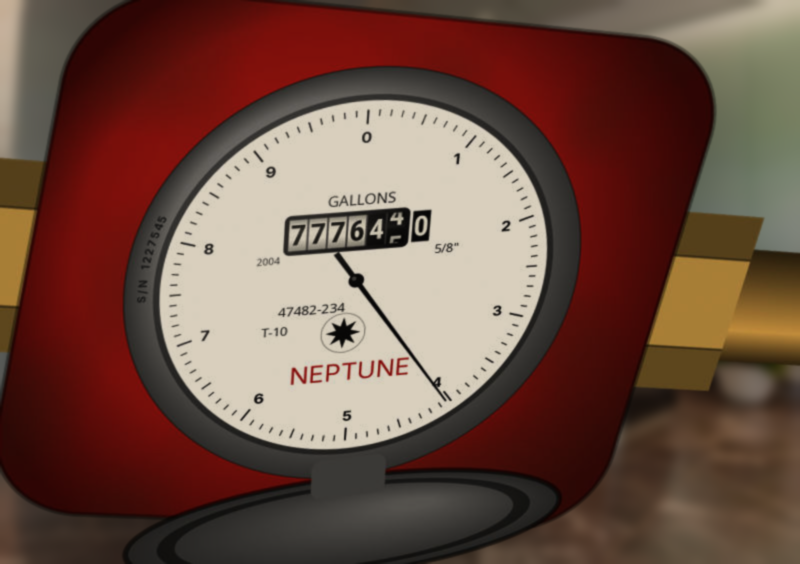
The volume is 7776444.0 gal
